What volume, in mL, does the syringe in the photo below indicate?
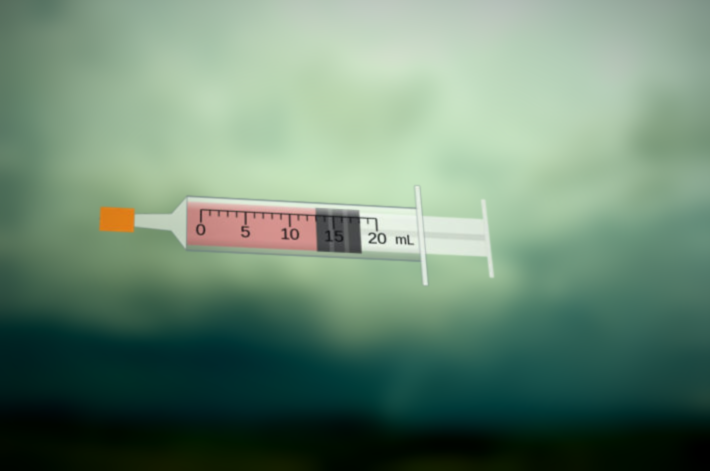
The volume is 13 mL
